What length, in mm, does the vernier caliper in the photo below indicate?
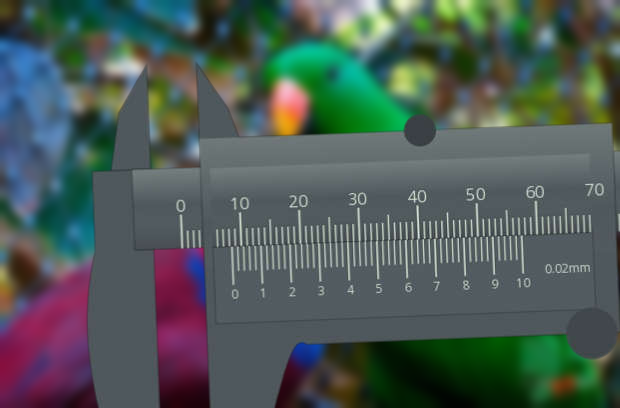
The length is 8.4 mm
